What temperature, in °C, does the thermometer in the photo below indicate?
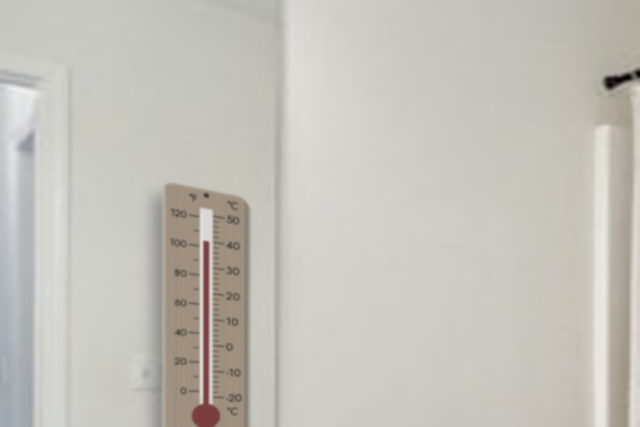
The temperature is 40 °C
